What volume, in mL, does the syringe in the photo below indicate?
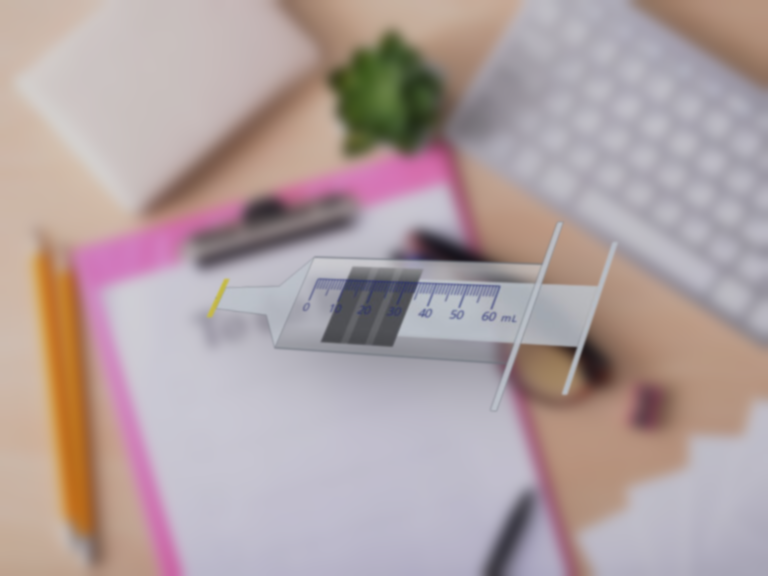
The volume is 10 mL
